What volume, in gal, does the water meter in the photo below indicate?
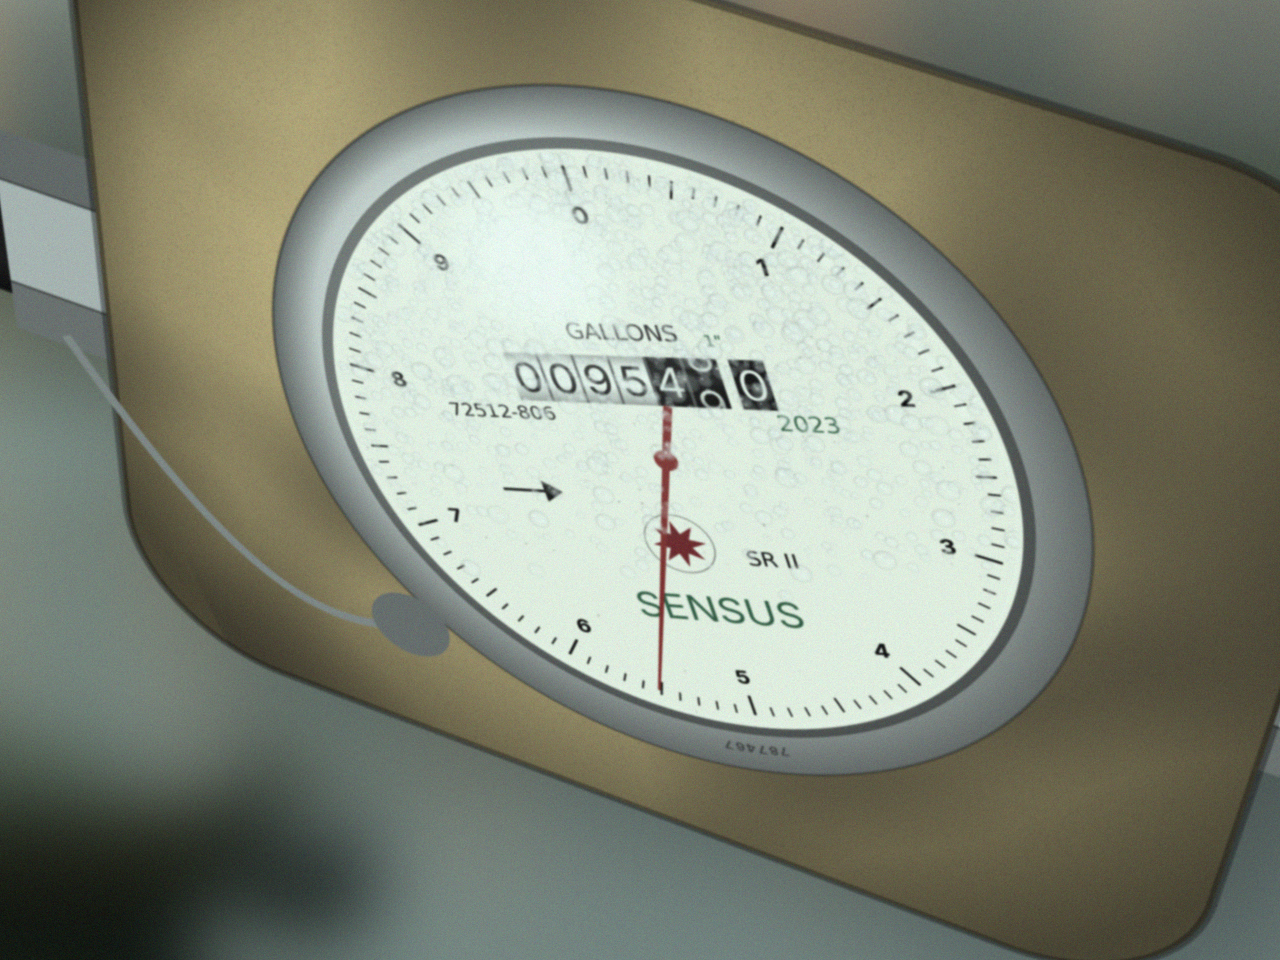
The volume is 95485.5 gal
